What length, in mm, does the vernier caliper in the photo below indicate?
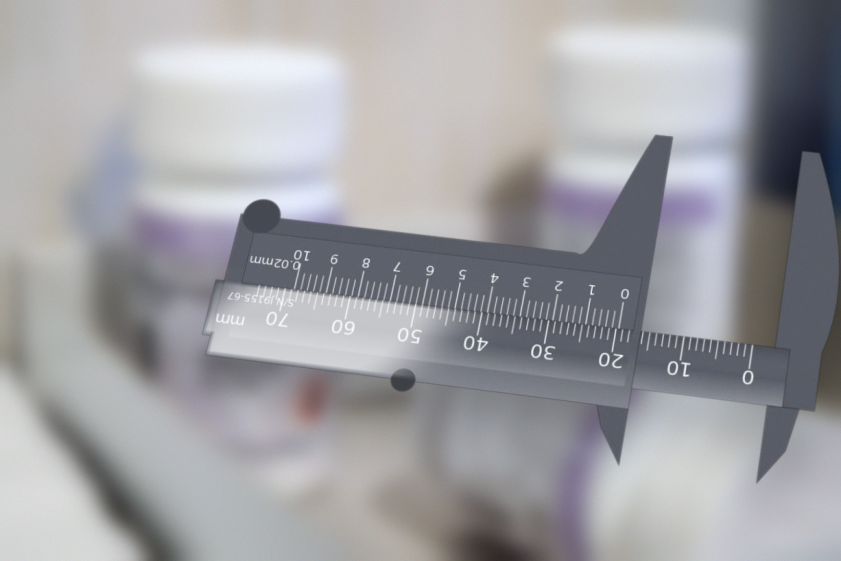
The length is 19.6 mm
